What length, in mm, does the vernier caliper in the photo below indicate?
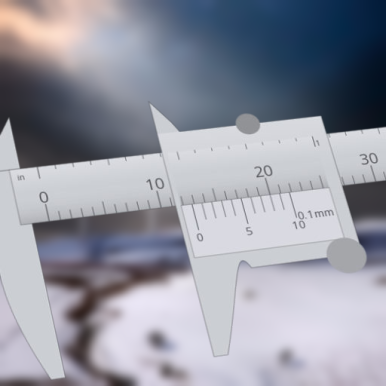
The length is 12.8 mm
